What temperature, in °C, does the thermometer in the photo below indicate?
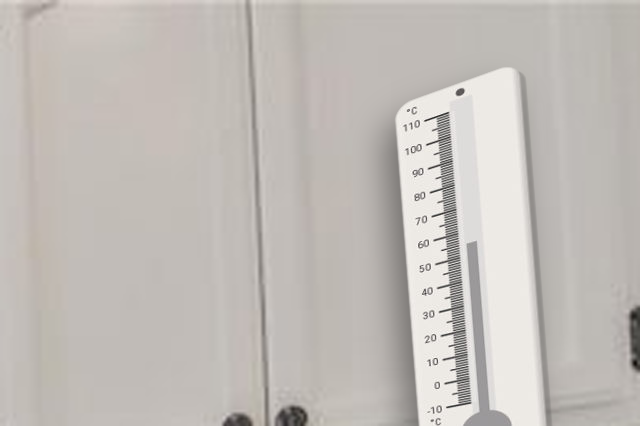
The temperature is 55 °C
